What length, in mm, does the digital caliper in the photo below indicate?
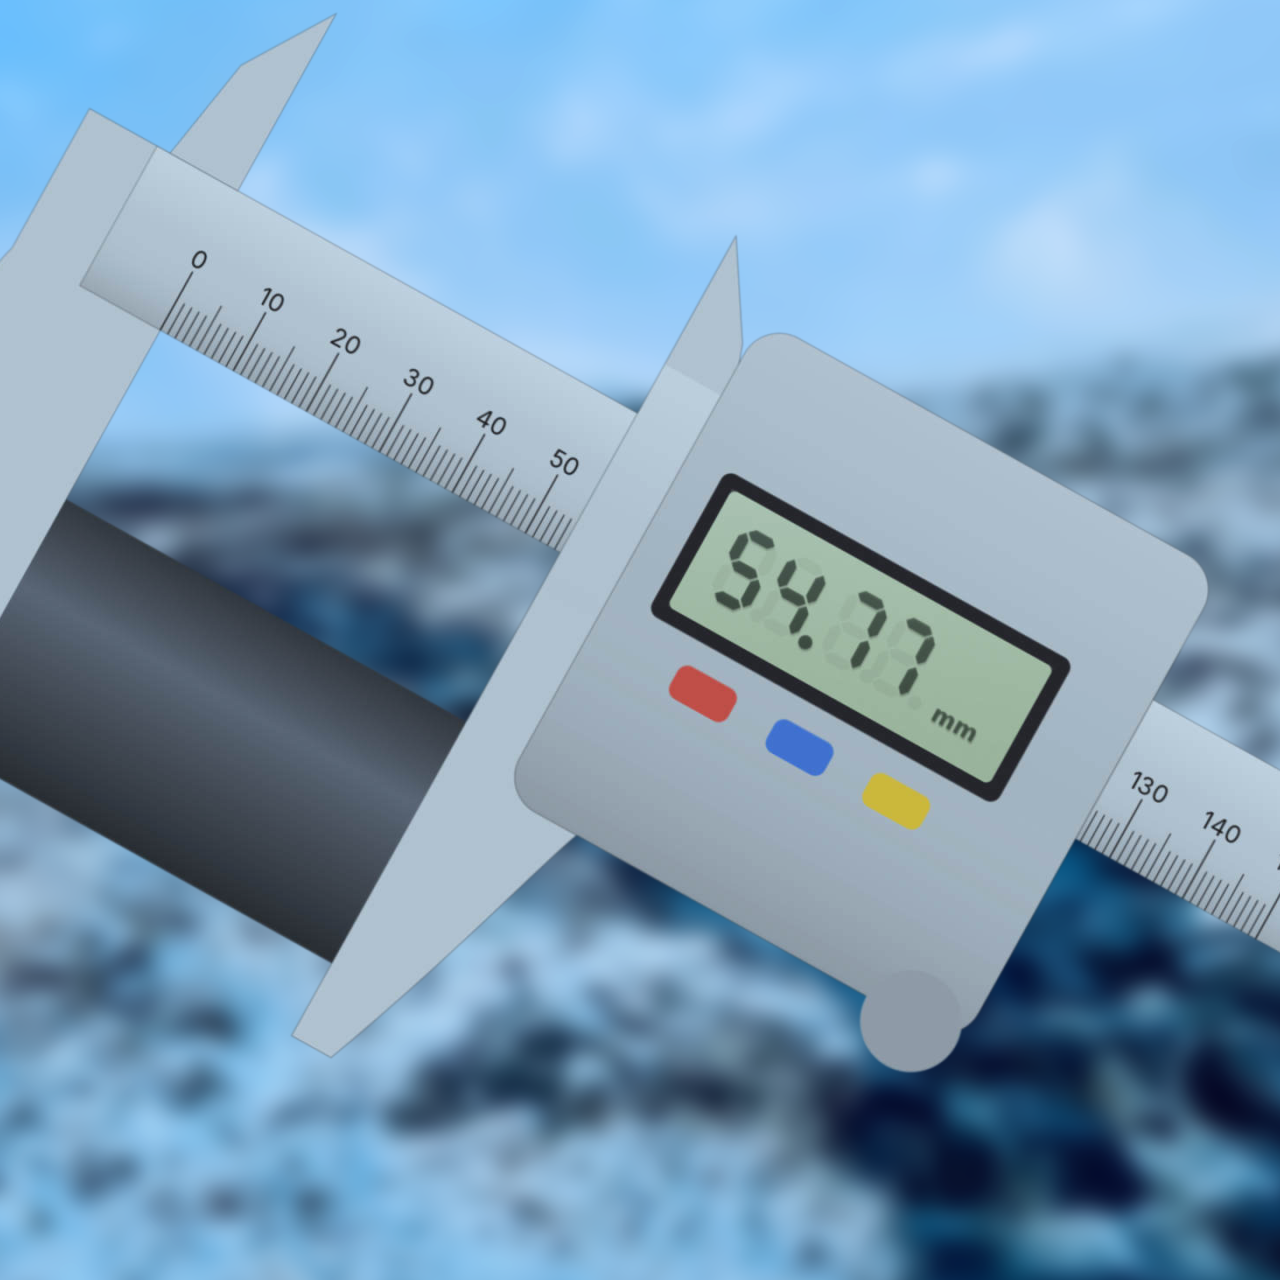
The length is 54.77 mm
